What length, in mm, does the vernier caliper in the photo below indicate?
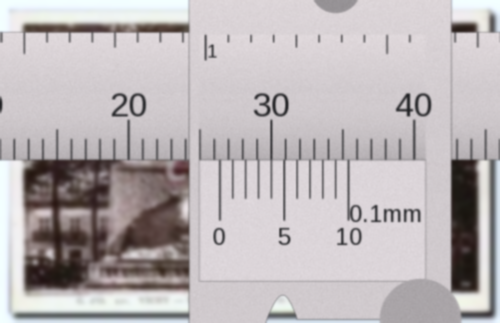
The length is 26.4 mm
